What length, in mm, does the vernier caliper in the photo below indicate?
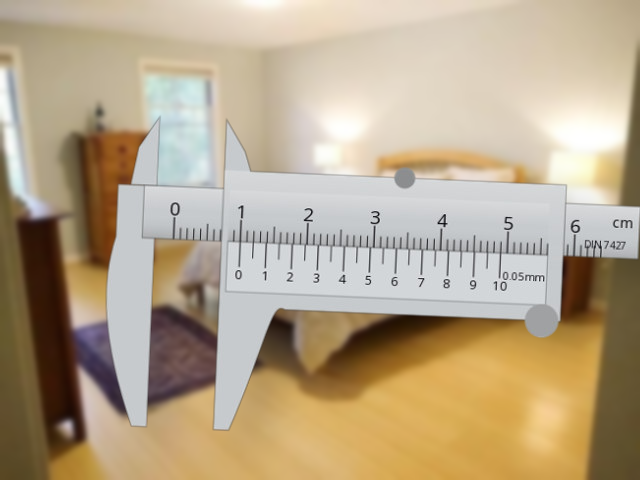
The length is 10.0 mm
